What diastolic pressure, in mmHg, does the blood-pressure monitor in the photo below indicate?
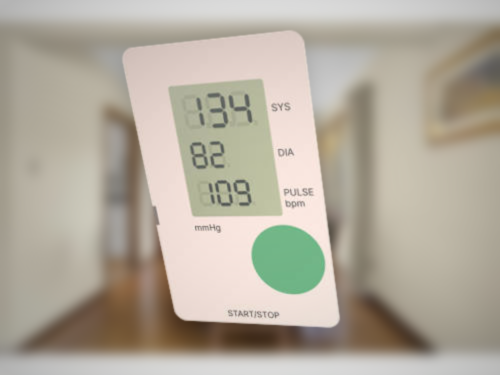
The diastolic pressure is 82 mmHg
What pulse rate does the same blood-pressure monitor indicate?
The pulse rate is 109 bpm
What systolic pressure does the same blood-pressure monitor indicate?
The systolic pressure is 134 mmHg
